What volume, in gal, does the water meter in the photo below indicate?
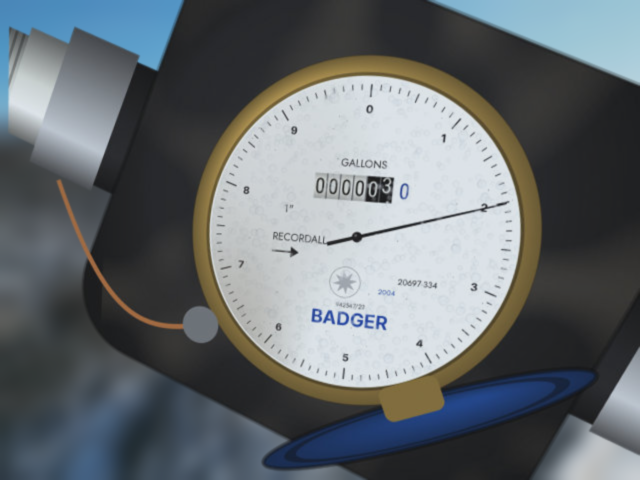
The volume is 32.0 gal
